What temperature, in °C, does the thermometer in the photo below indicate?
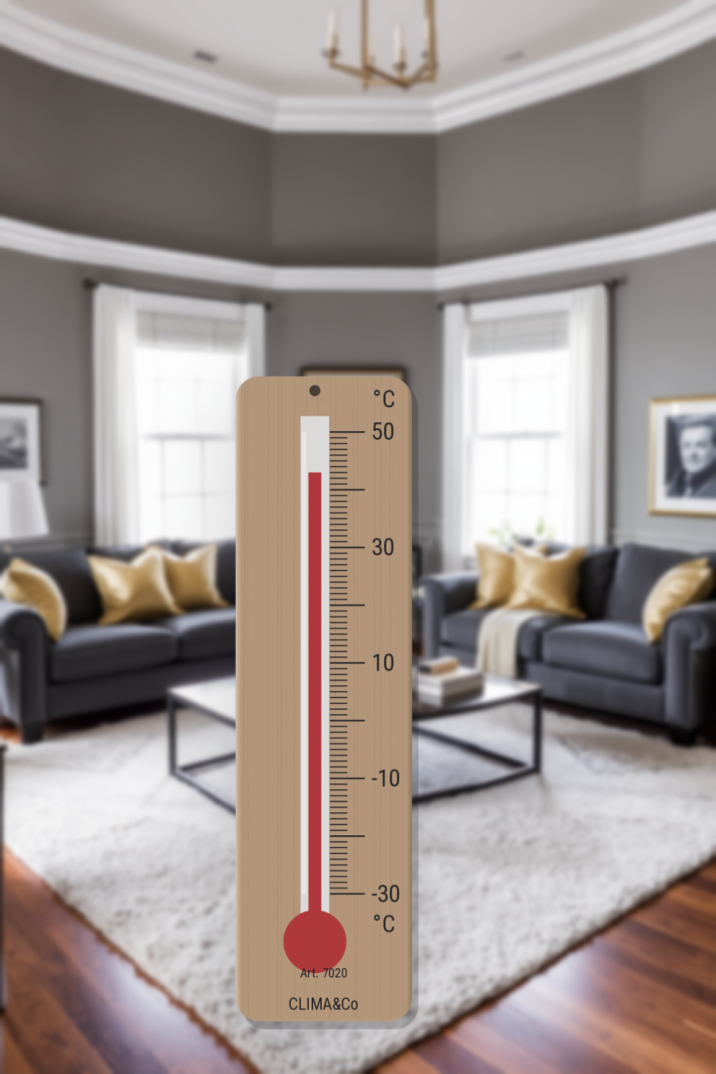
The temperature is 43 °C
